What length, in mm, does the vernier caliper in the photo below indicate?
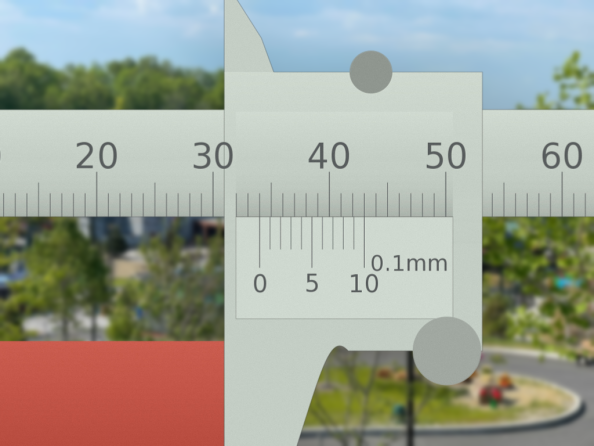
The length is 34.0 mm
